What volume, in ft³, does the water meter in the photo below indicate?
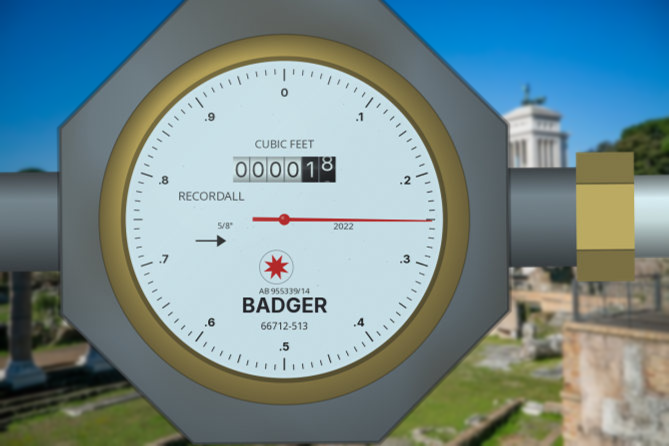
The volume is 18.25 ft³
